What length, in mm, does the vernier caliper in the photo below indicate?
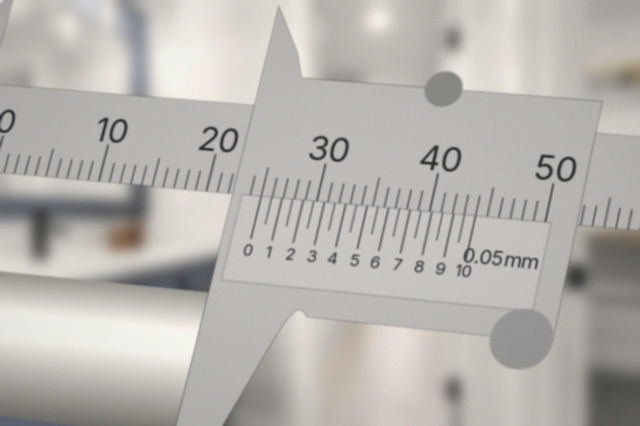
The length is 25.0 mm
